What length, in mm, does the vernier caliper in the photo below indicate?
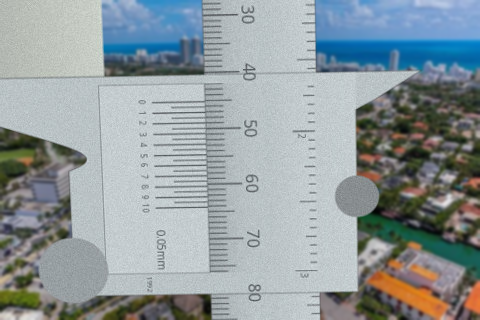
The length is 45.2 mm
